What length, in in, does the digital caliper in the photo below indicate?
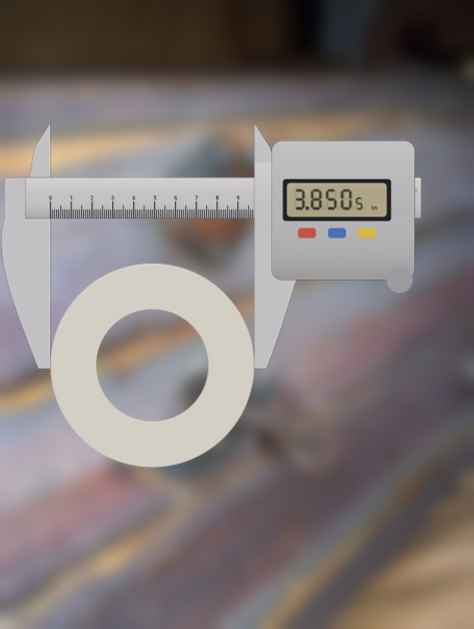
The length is 3.8505 in
